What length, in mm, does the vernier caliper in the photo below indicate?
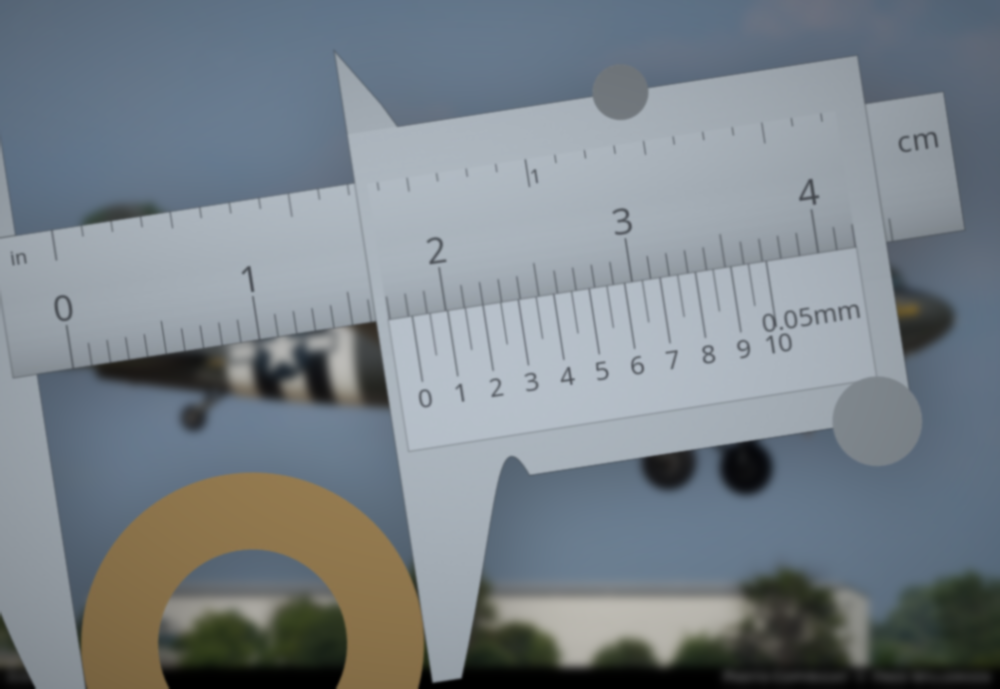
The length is 18.2 mm
